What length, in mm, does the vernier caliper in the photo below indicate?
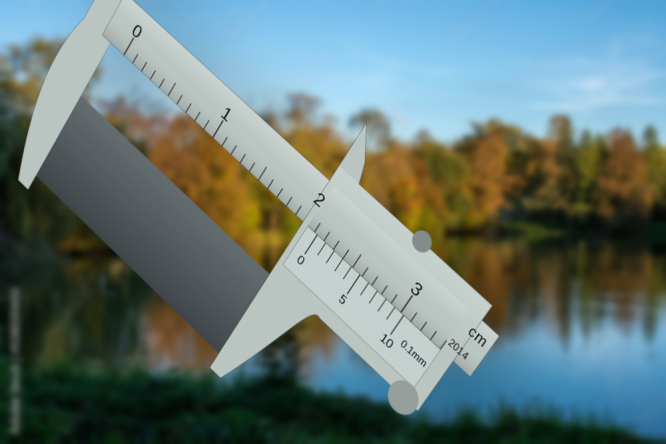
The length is 21.3 mm
